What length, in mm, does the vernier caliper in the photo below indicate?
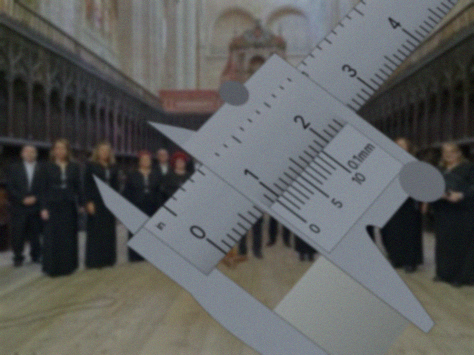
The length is 9.5 mm
